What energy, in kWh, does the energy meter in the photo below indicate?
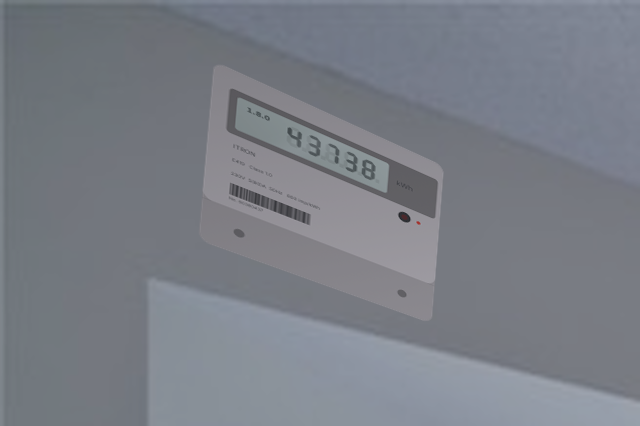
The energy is 43738 kWh
